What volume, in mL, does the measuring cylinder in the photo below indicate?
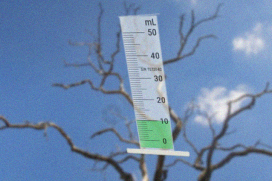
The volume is 10 mL
